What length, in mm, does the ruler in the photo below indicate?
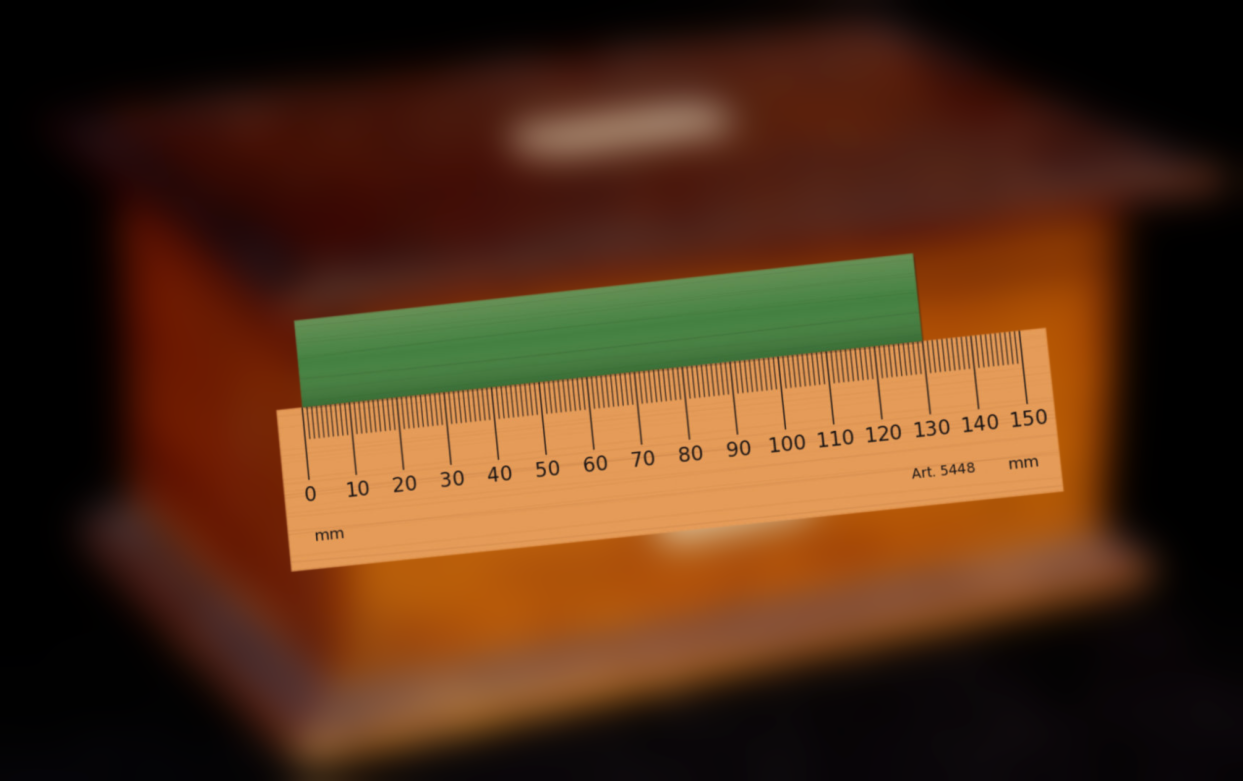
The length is 130 mm
